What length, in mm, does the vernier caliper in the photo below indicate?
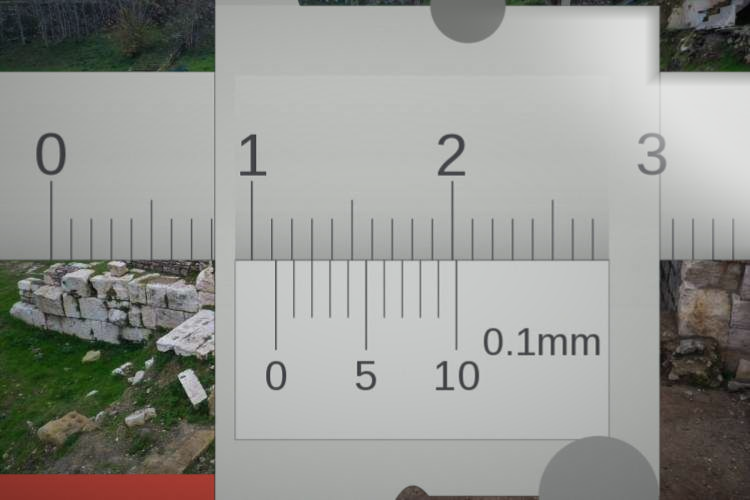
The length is 11.2 mm
